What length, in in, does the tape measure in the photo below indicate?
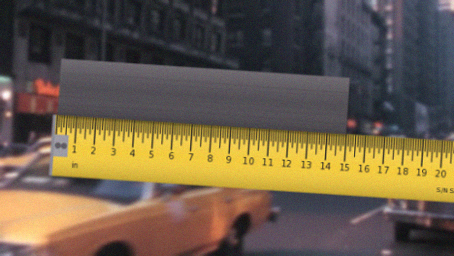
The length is 15 in
